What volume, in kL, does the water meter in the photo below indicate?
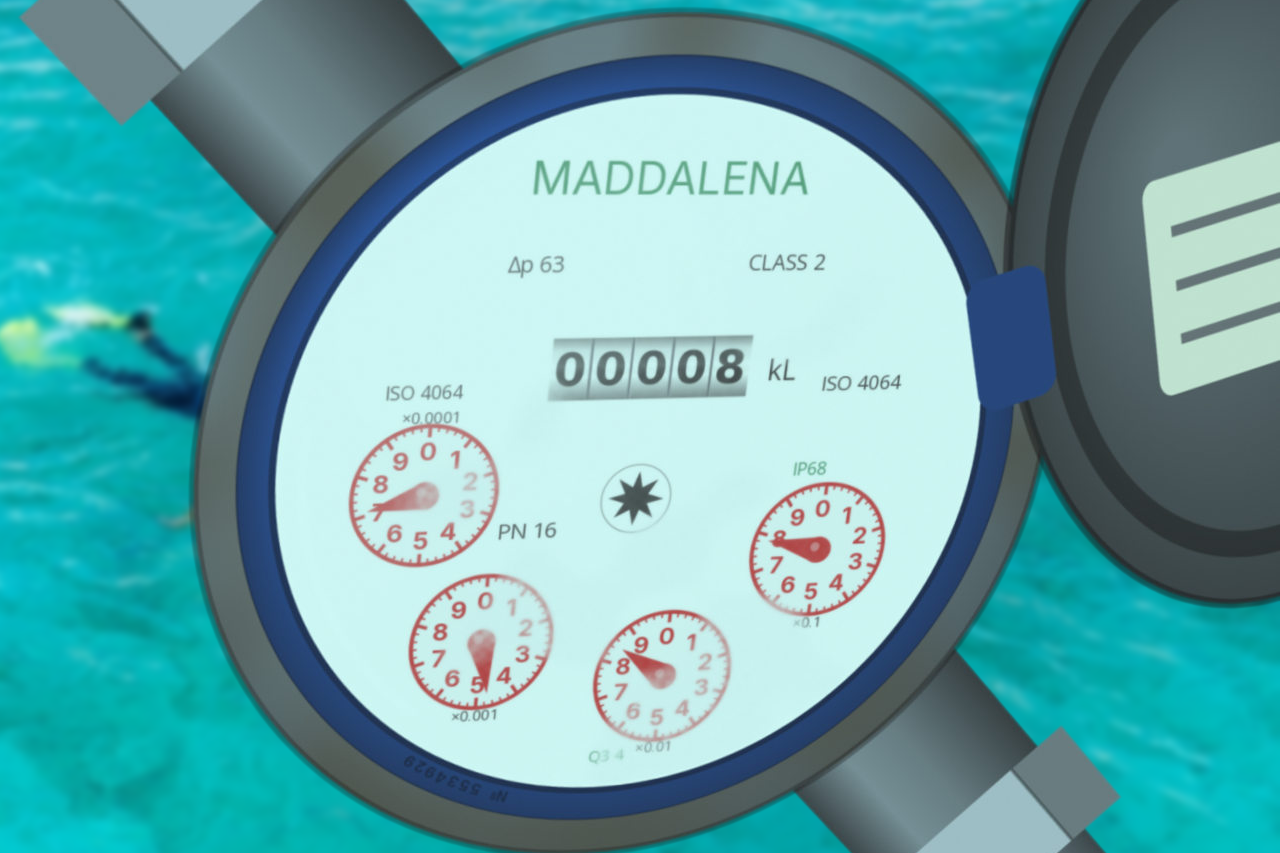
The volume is 8.7847 kL
